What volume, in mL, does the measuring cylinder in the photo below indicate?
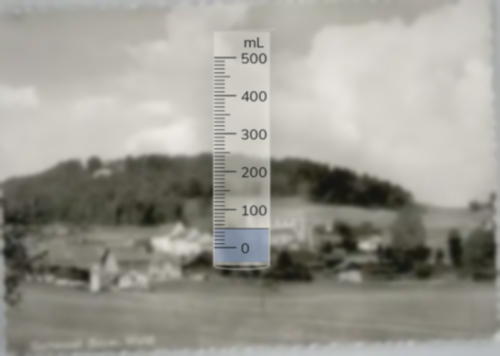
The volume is 50 mL
